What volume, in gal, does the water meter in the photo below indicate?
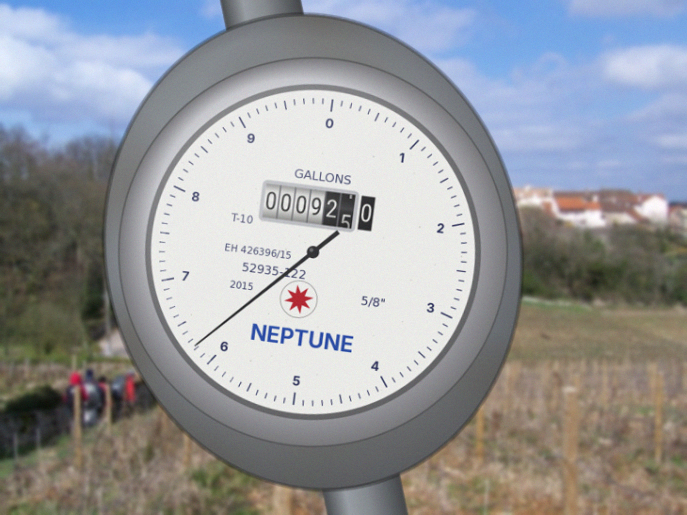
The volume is 9246.2 gal
